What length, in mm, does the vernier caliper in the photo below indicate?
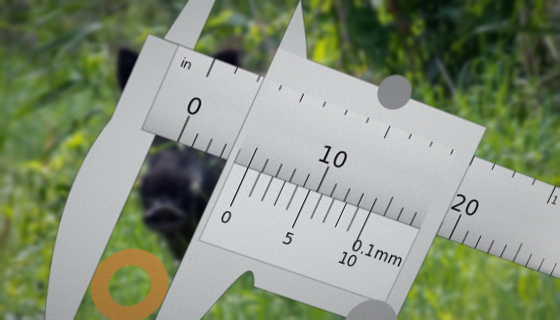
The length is 5.0 mm
